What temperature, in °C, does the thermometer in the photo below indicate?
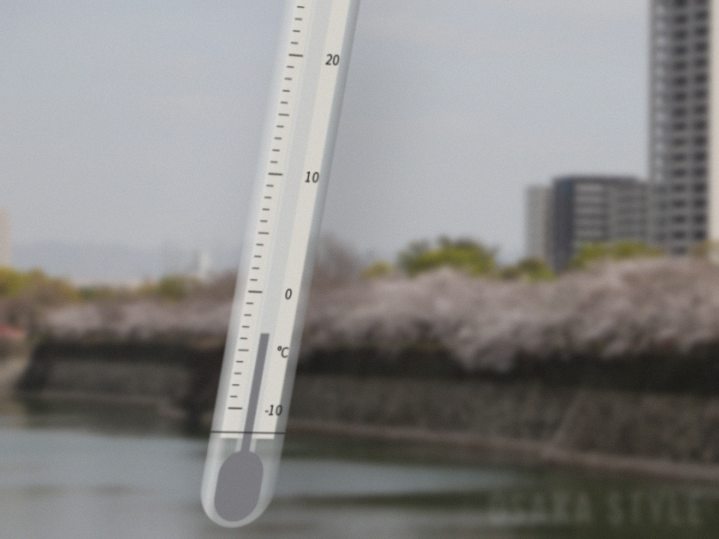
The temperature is -3.5 °C
